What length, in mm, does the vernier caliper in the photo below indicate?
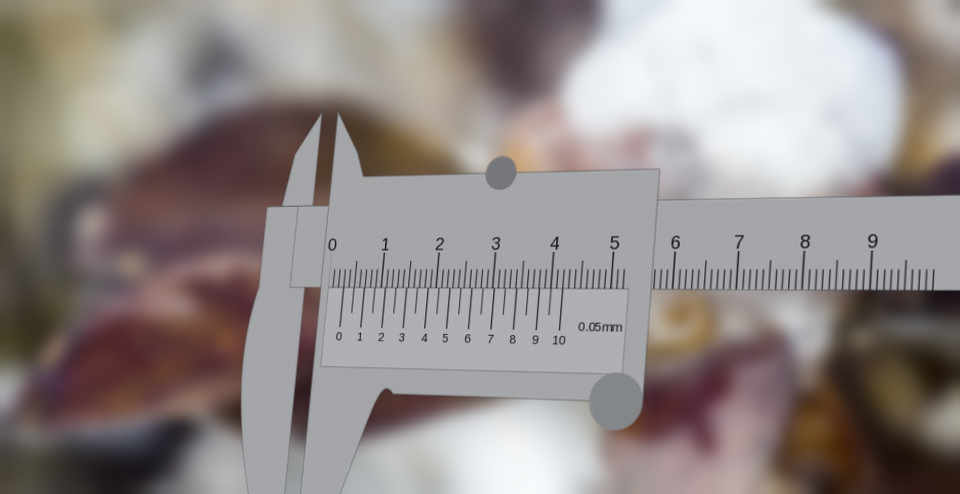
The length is 3.0 mm
